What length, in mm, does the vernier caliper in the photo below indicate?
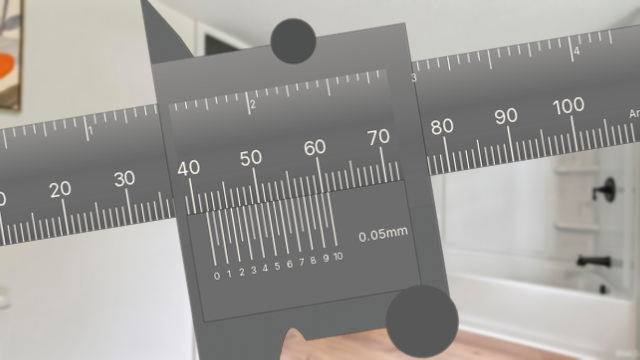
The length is 41.8 mm
